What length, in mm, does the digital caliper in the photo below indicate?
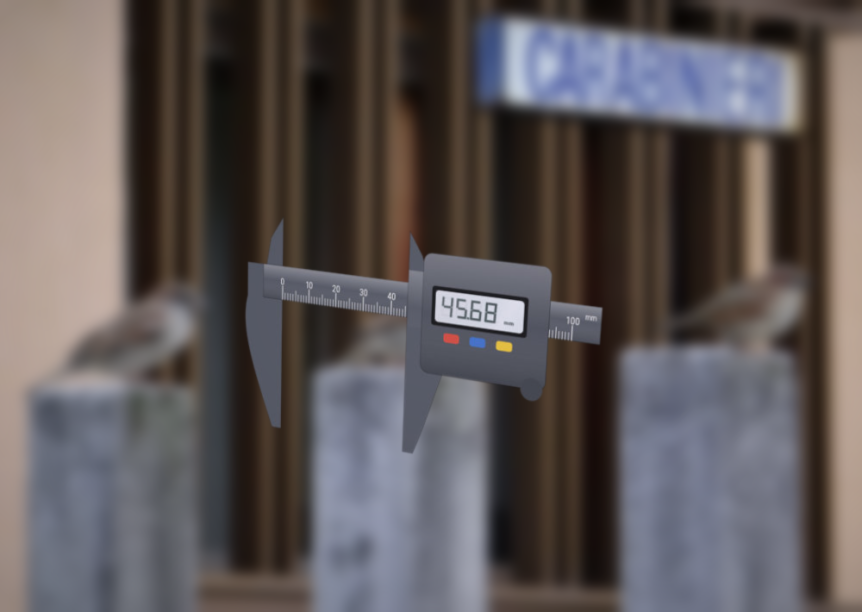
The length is 45.68 mm
